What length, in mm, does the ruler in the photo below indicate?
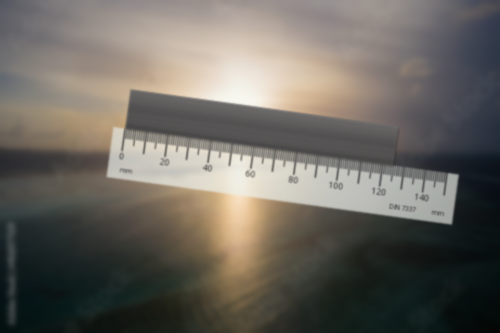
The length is 125 mm
